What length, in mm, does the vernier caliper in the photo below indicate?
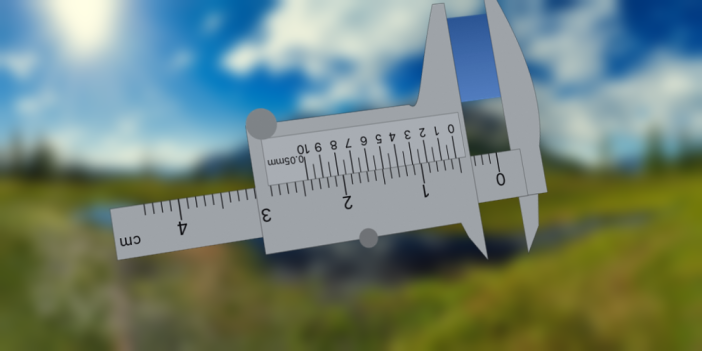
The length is 5.4 mm
